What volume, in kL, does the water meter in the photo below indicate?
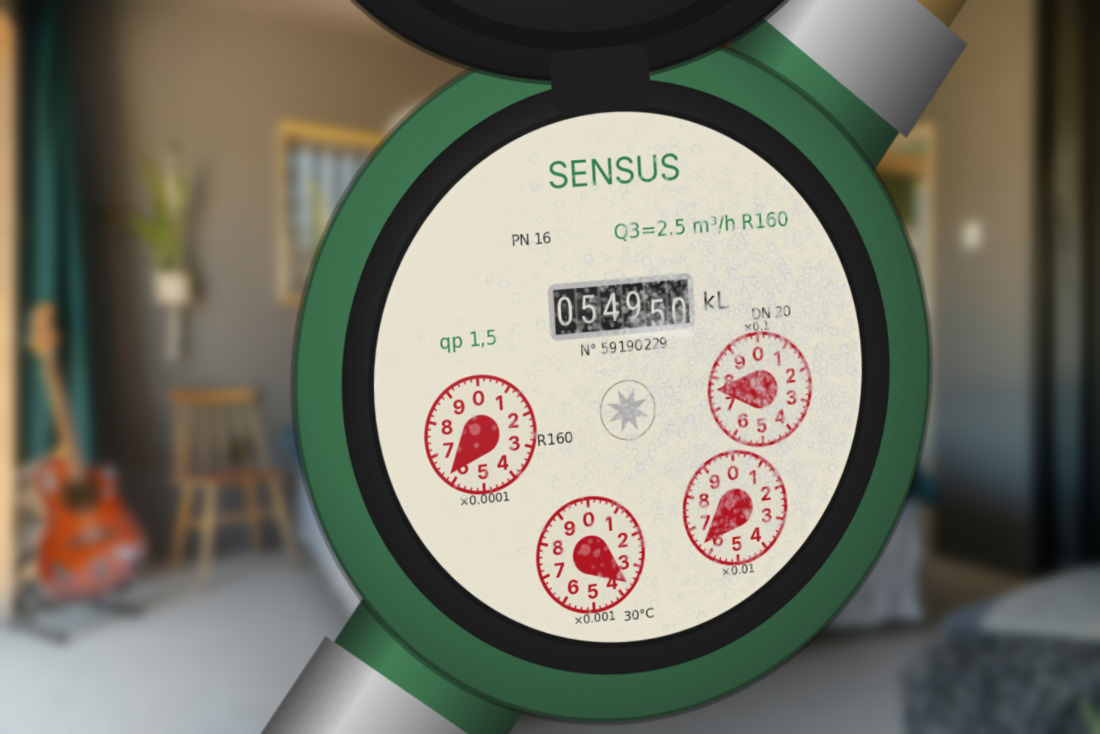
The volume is 54949.7636 kL
